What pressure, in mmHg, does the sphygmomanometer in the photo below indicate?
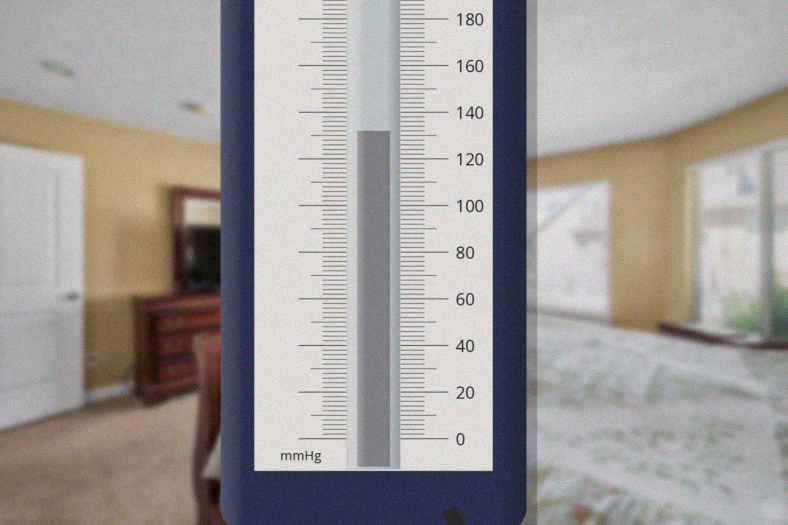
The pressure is 132 mmHg
